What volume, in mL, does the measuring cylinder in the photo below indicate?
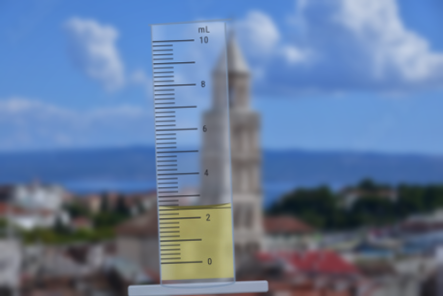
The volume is 2.4 mL
